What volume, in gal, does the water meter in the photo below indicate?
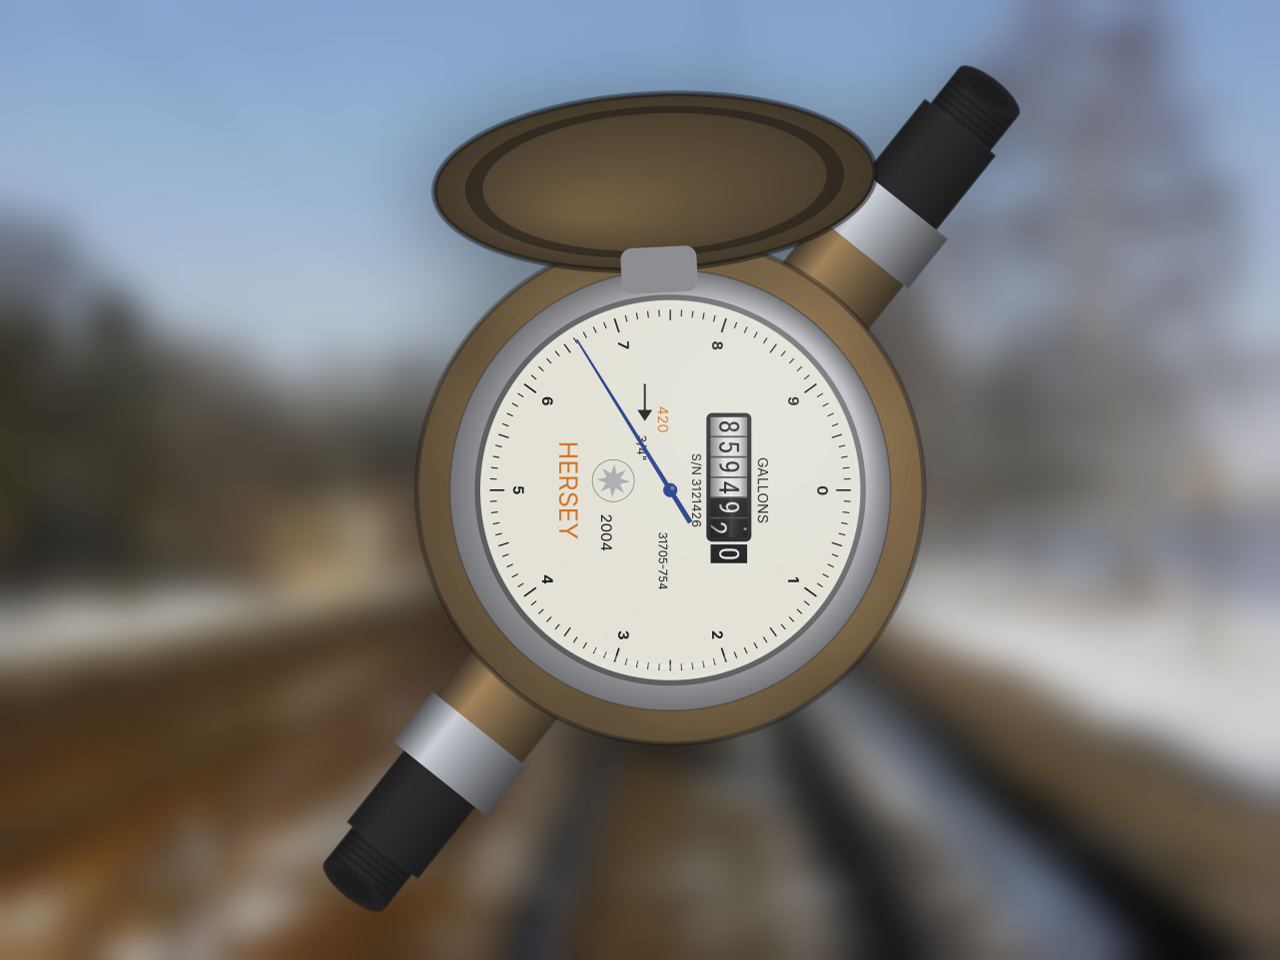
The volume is 8594916.6 gal
